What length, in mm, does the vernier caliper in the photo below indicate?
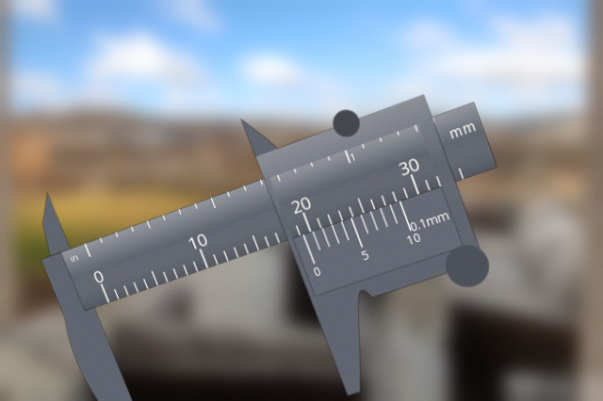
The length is 19.3 mm
